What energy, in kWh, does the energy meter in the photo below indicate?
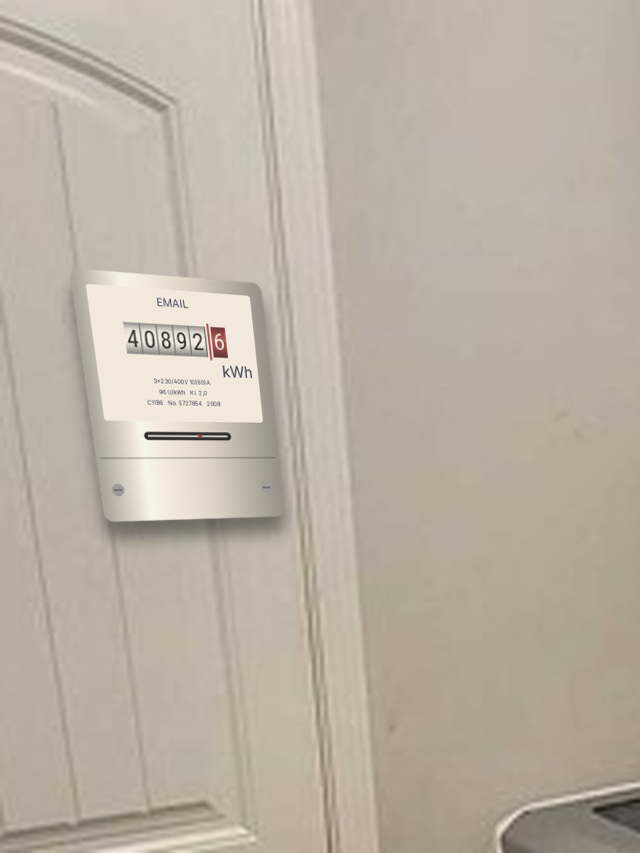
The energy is 40892.6 kWh
